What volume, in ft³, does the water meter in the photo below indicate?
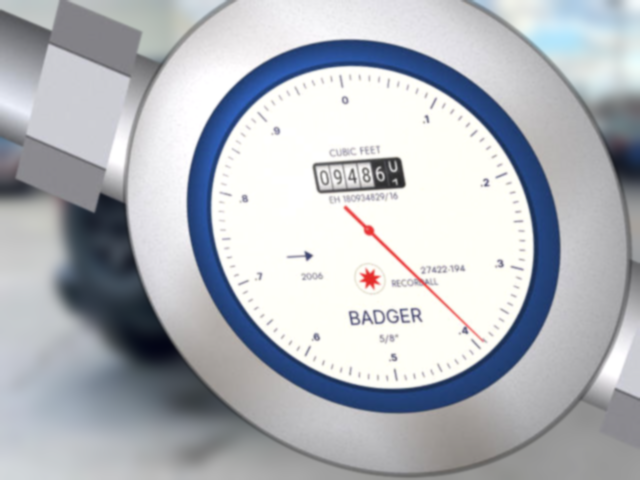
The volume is 94860.39 ft³
